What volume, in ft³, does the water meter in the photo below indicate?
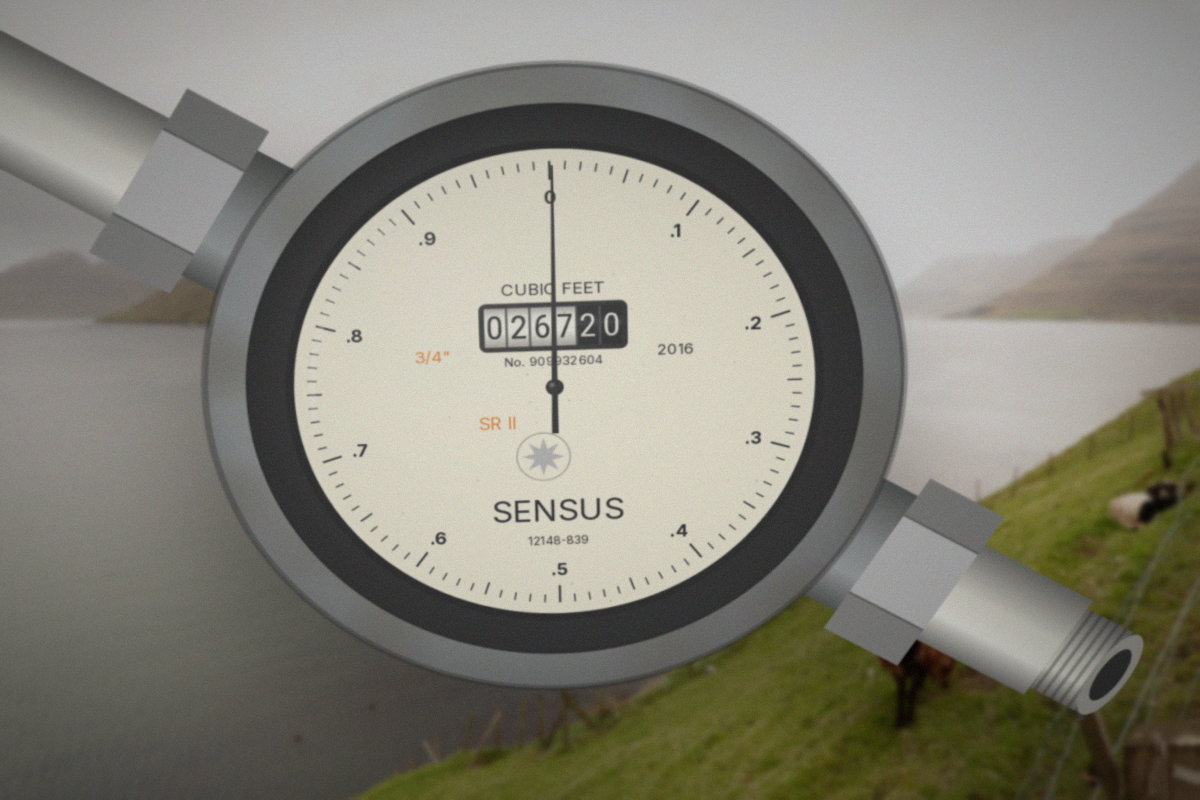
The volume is 26720.00 ft³
